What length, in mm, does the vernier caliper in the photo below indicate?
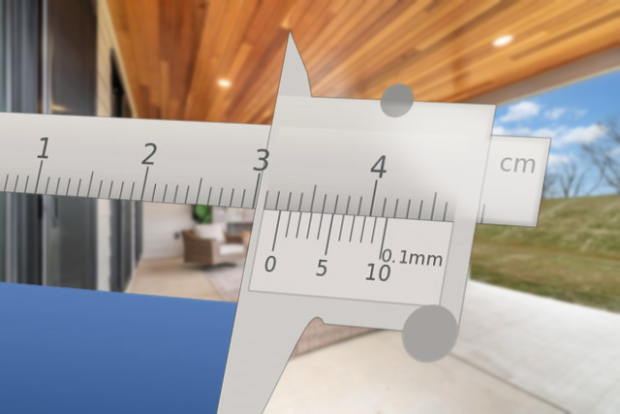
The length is 32.4 mm
